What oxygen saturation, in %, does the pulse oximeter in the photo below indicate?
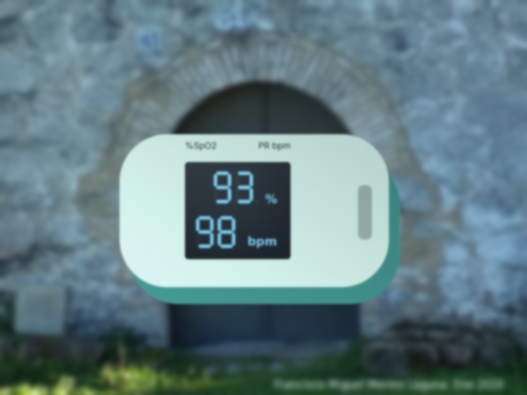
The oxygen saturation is 93 %
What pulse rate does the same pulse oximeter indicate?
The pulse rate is 98 bpm
